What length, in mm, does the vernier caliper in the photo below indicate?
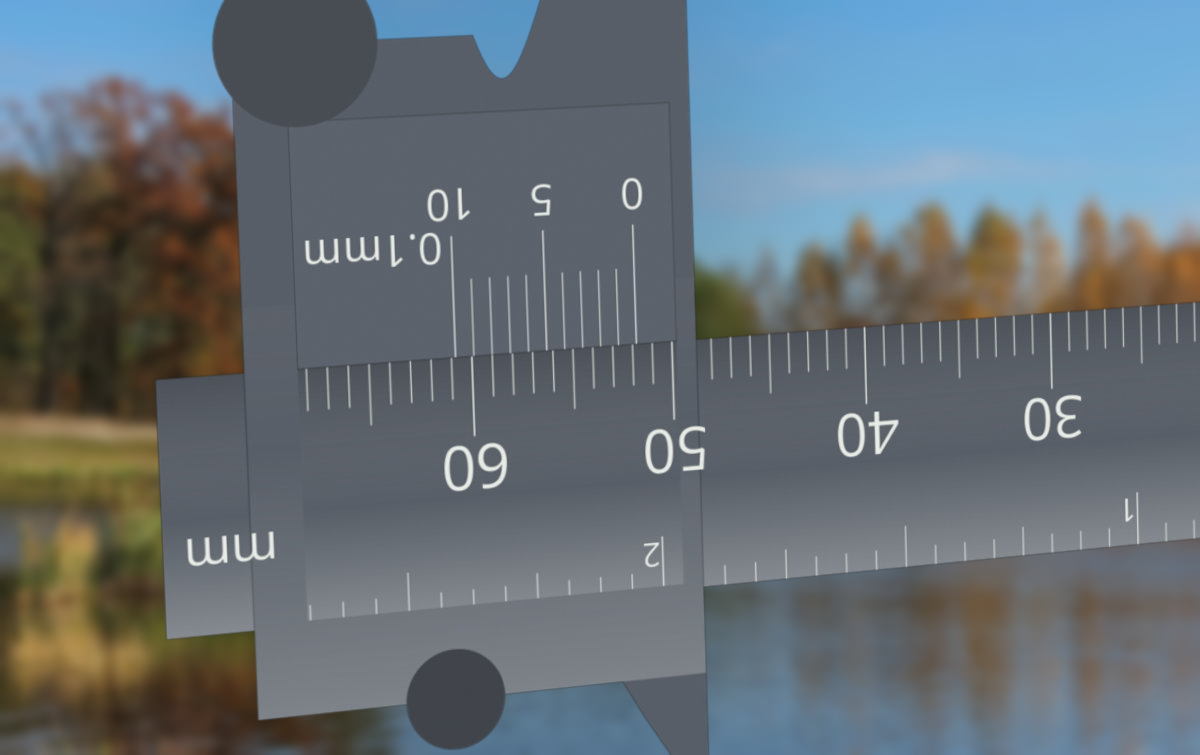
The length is 51.8 mm
